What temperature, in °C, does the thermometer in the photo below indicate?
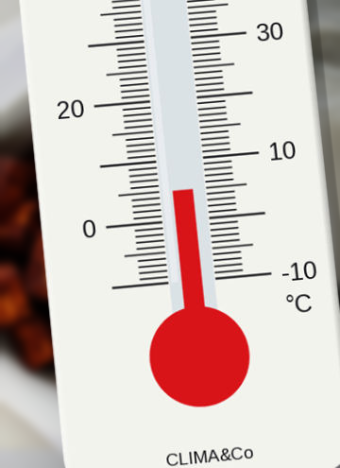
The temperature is 5 °C
